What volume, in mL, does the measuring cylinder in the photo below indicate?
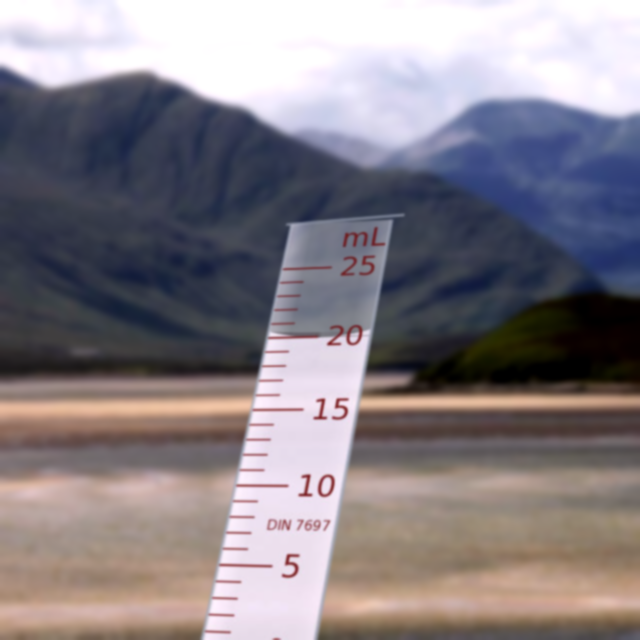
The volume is 20 mL
